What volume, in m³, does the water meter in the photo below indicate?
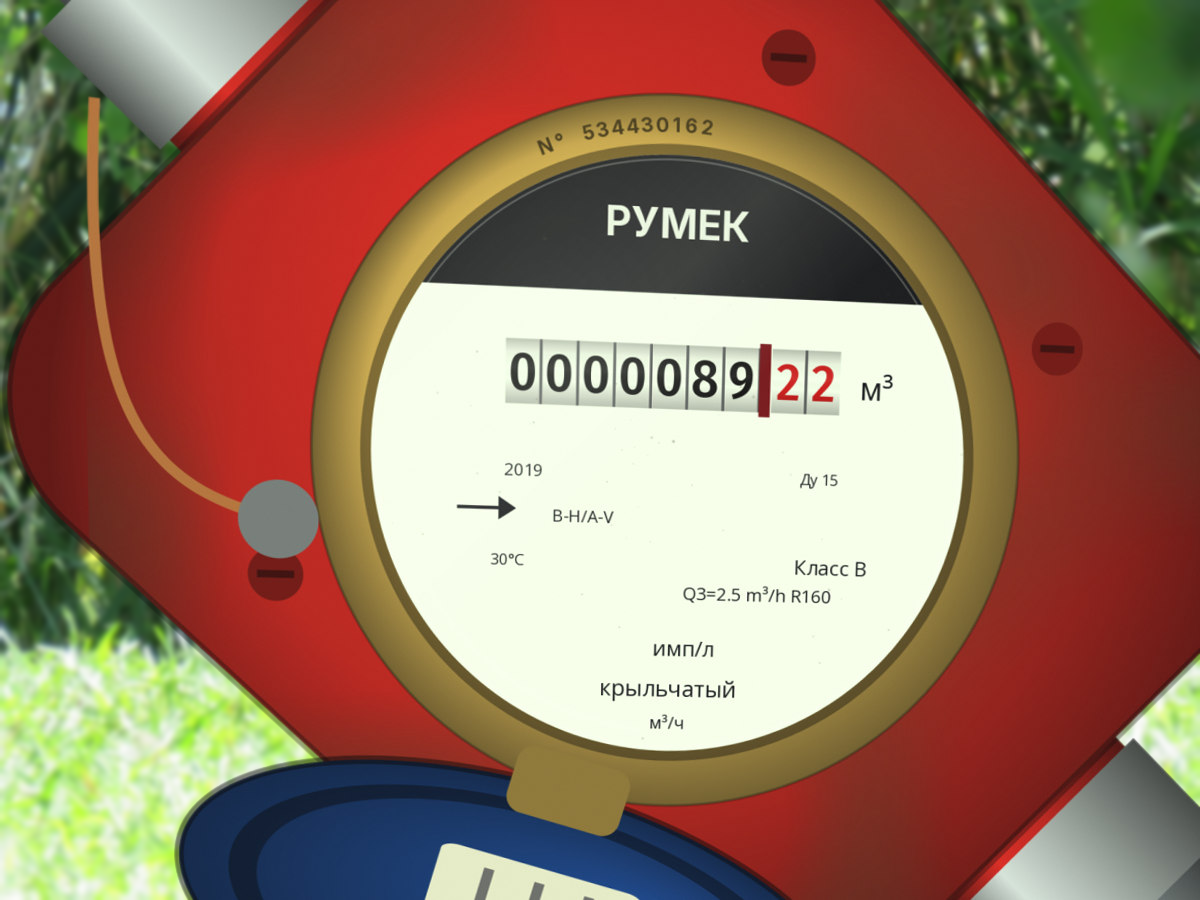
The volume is 89.22 m³
